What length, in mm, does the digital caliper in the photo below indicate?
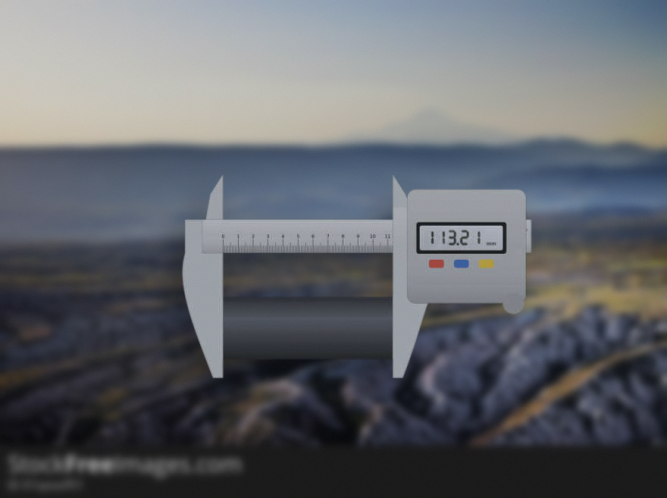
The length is 113.21 mm
